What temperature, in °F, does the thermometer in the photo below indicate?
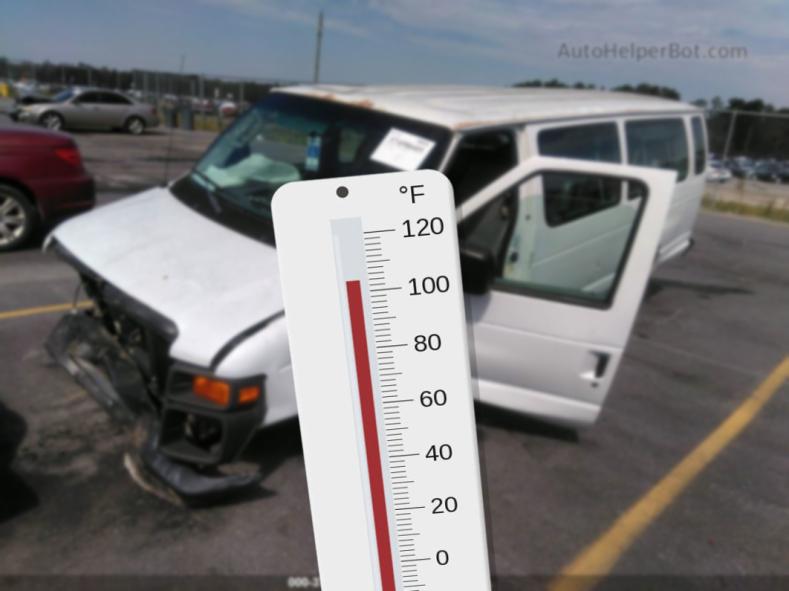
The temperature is 104 °F
